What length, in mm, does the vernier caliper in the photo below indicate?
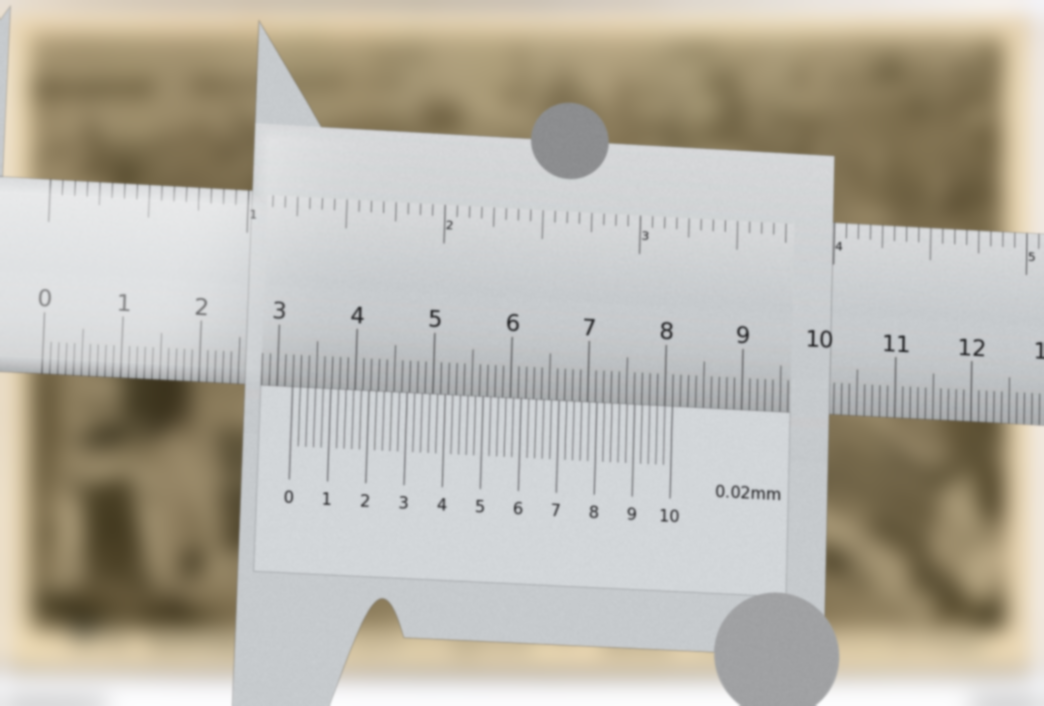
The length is 32.0 mm
